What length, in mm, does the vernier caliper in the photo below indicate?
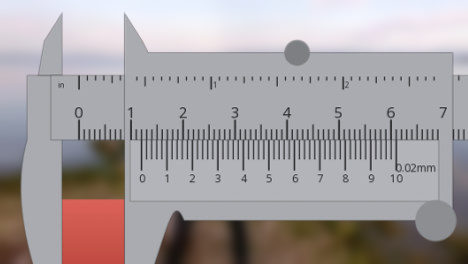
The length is 12.0 mm
